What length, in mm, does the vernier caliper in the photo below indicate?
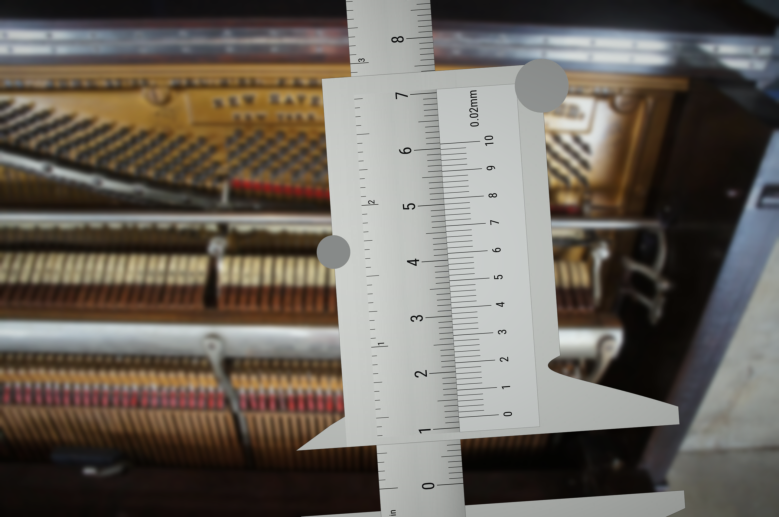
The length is 11.8 mm
